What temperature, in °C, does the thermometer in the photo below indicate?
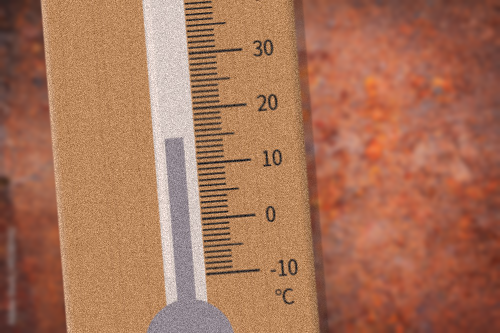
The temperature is 15 °C
